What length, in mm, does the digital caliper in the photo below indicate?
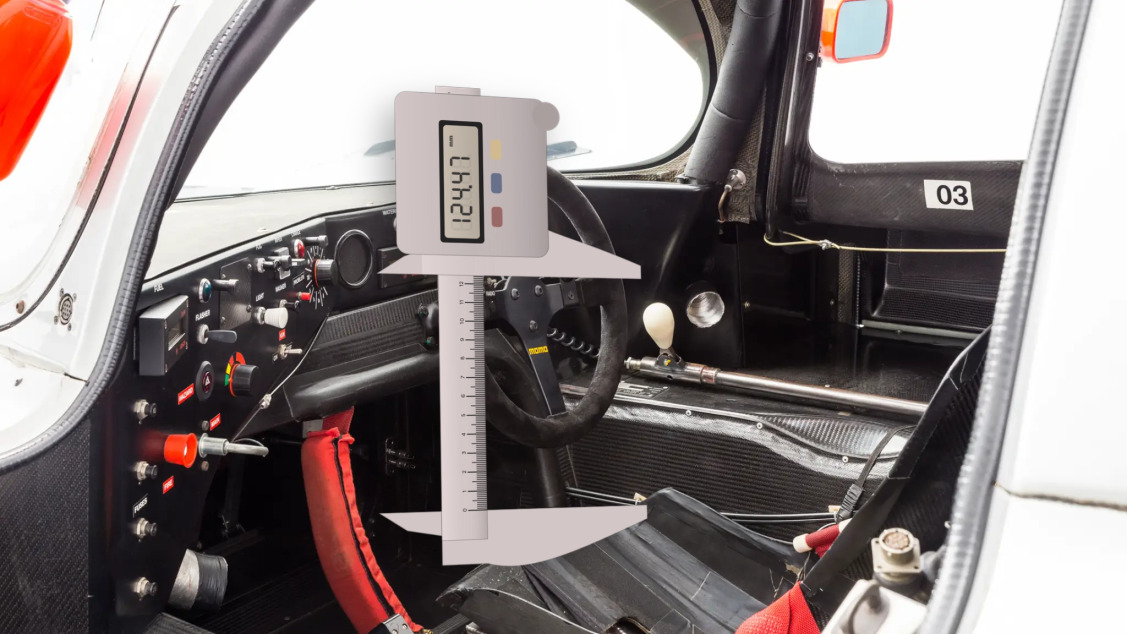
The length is 124.47 mm
